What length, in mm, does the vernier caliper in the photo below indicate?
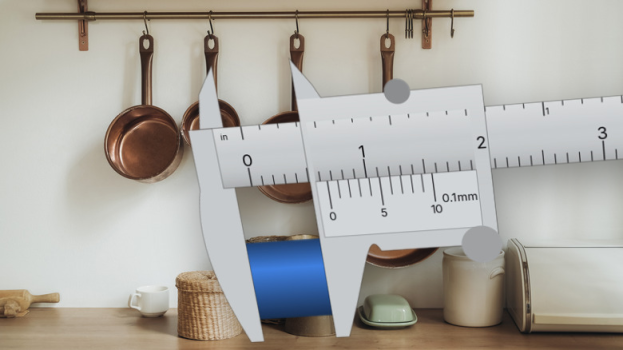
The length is 6.6 mm
